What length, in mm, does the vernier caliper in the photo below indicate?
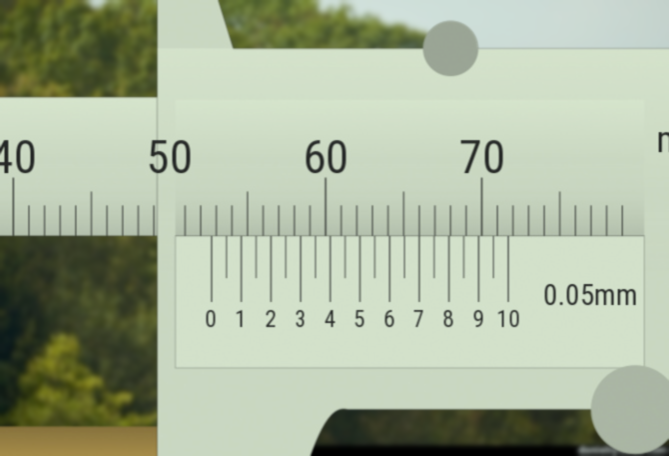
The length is 52.7 mm
